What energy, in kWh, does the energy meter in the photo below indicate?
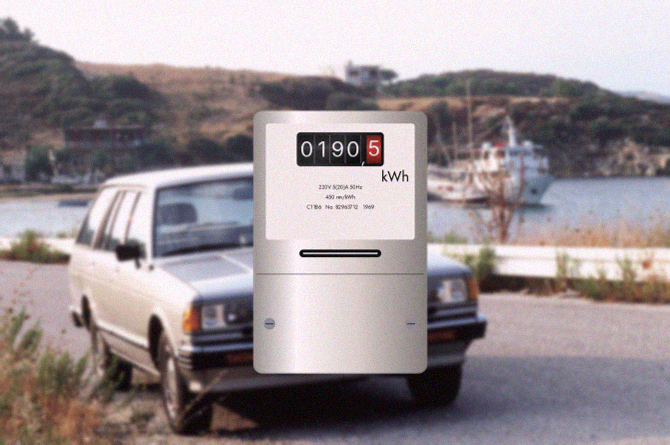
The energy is 190.5 kWh
